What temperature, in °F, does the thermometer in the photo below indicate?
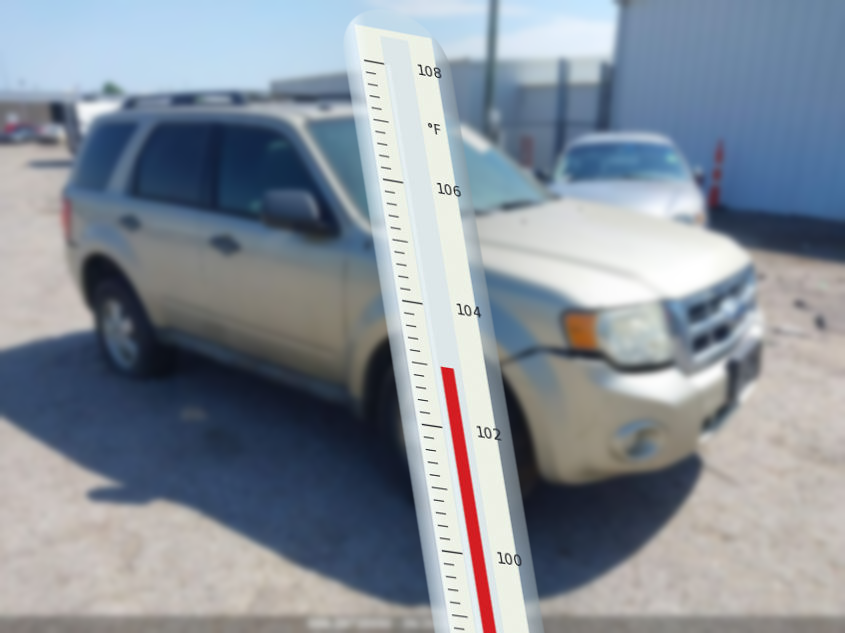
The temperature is 103 °F
